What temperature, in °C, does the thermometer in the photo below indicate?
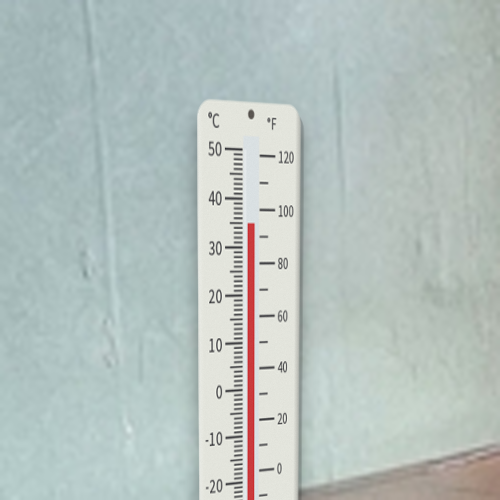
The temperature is 35 °C
